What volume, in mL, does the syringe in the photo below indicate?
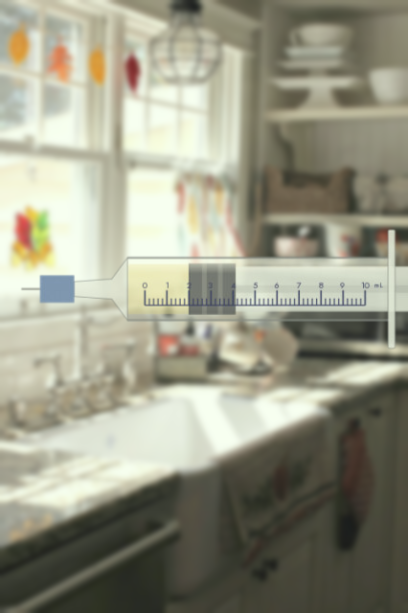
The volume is 2 mL
